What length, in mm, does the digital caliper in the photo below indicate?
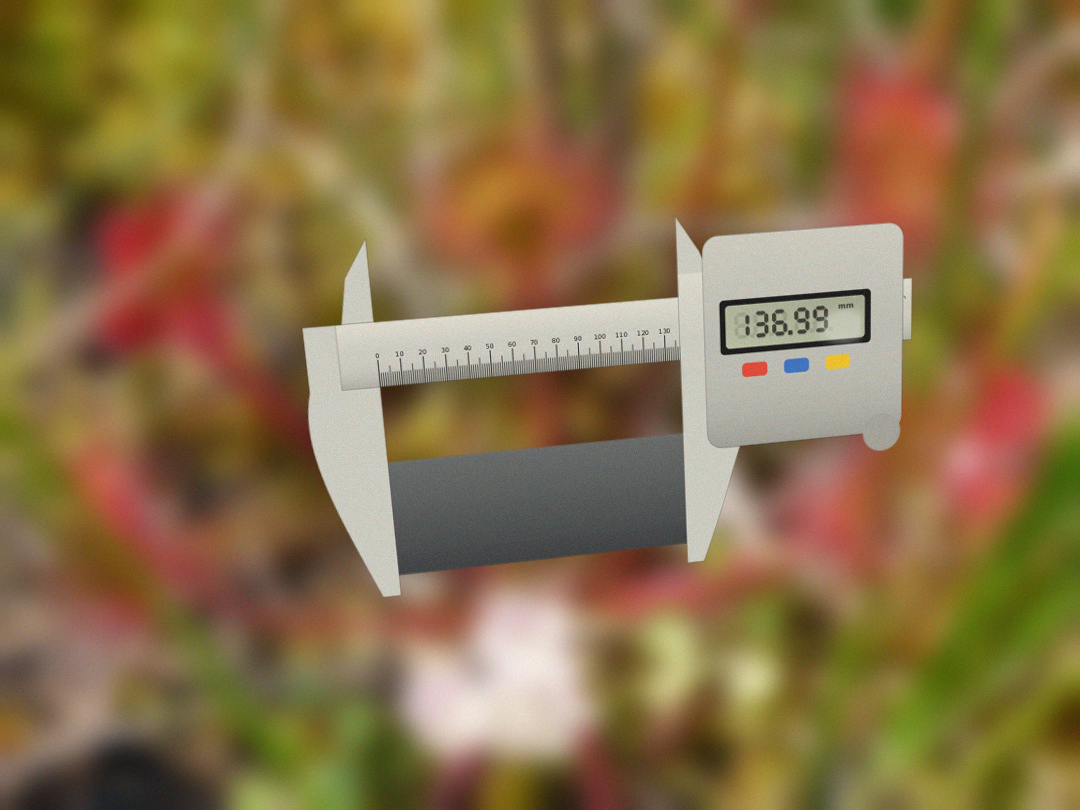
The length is 136.99 mm
